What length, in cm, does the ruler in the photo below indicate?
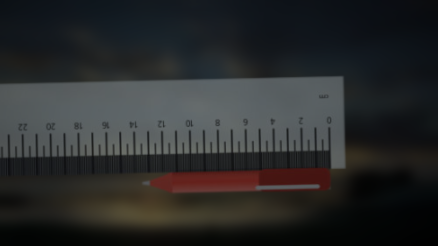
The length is 13.5 cm
